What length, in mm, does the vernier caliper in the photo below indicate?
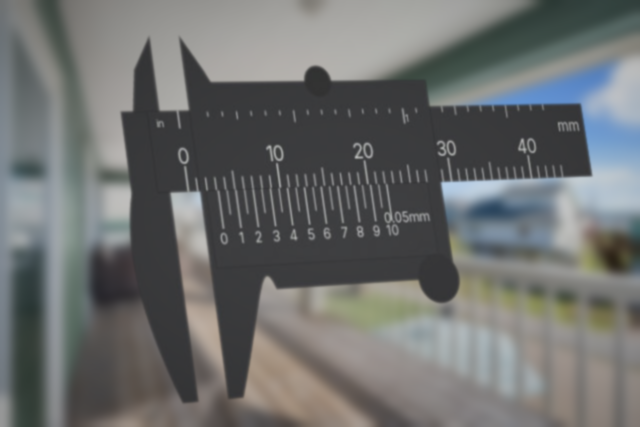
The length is 3.2 mm
